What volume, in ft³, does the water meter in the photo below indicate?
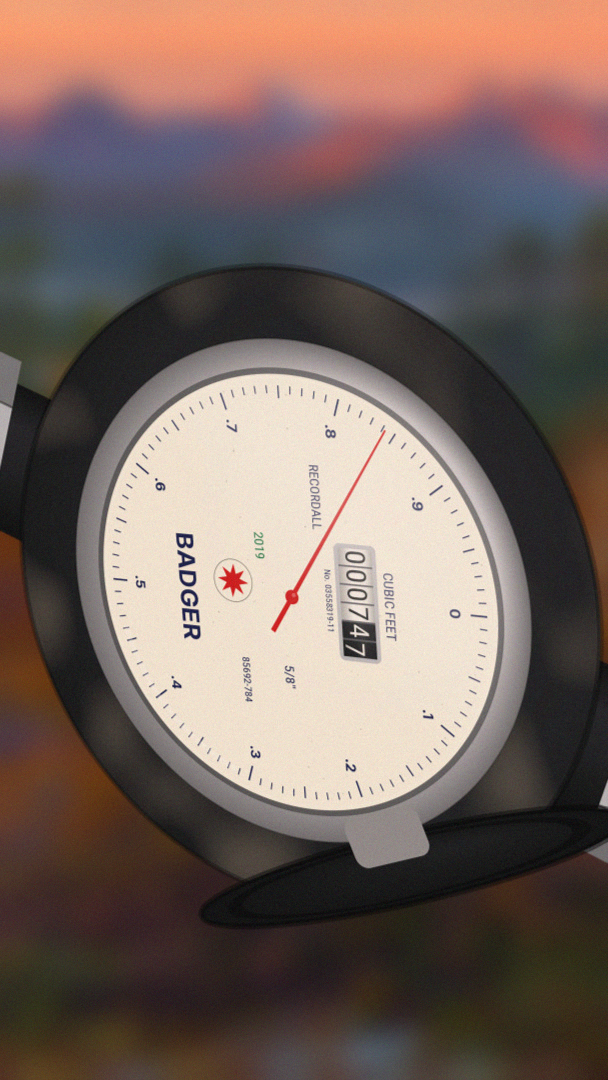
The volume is 746.84 ft³
